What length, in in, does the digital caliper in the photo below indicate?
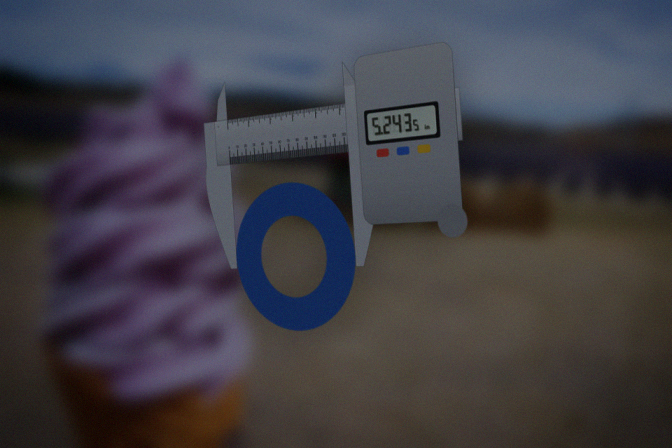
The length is 5.2435 in
